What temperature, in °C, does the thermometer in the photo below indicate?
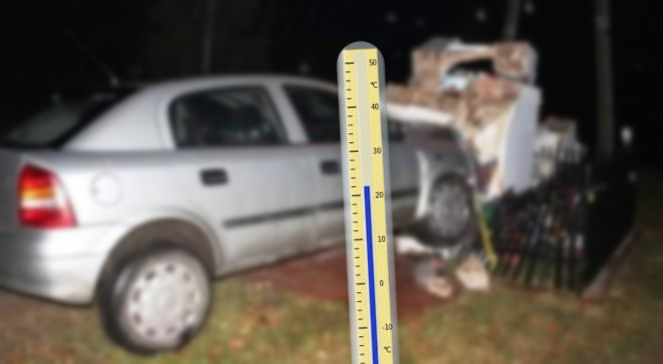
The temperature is 22 °C
